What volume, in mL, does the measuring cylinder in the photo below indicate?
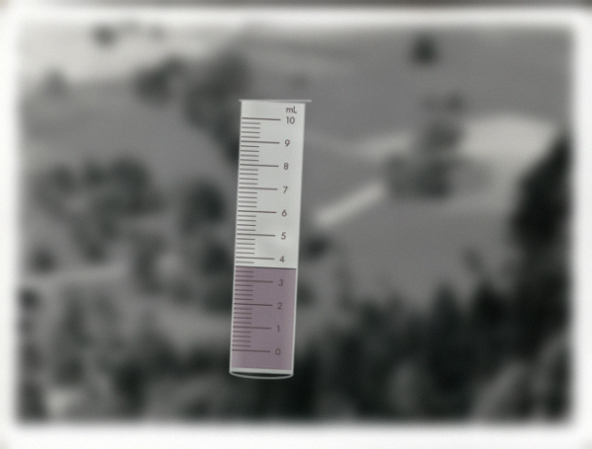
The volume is 3.6 mL
